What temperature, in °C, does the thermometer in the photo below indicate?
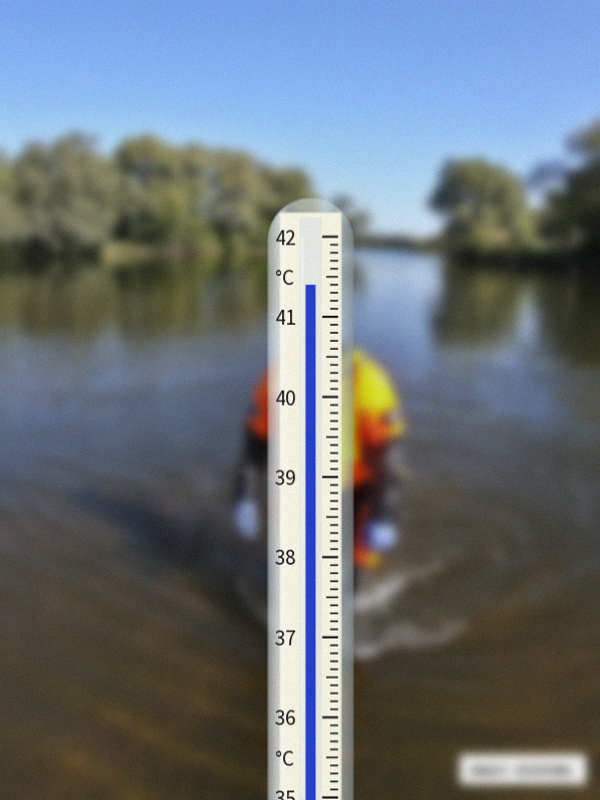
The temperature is 41.4 °C
